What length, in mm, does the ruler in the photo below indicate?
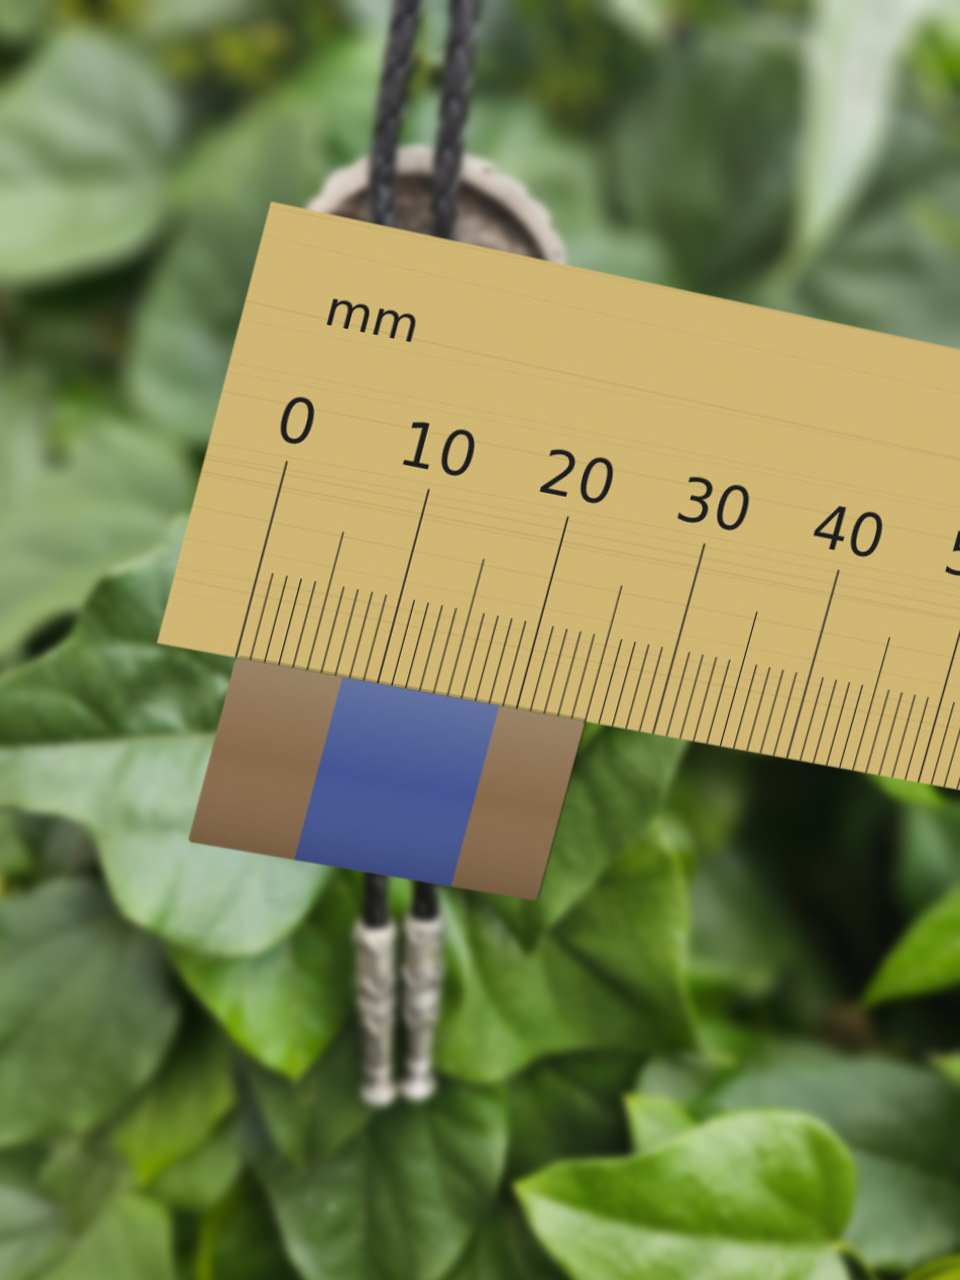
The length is 25 mm
